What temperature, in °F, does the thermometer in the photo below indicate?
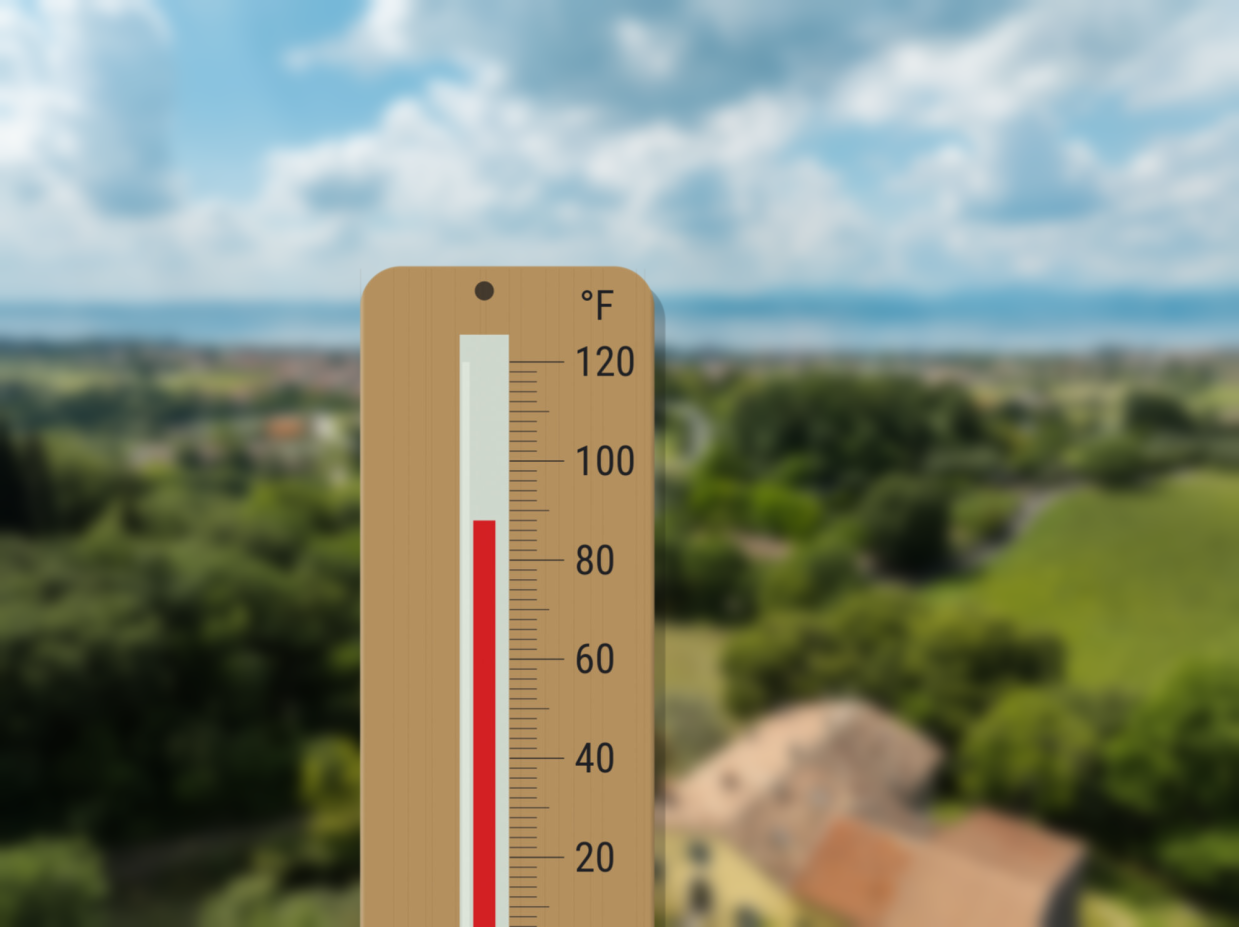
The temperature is 88 °F
